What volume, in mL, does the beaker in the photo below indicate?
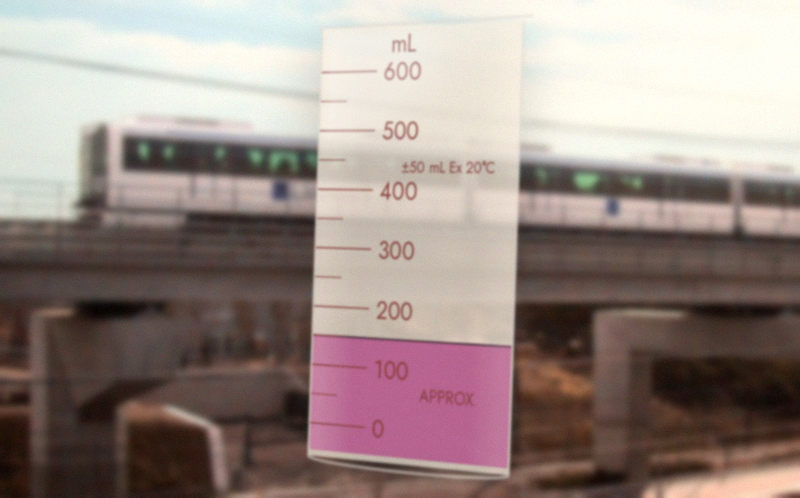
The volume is 150 mL
